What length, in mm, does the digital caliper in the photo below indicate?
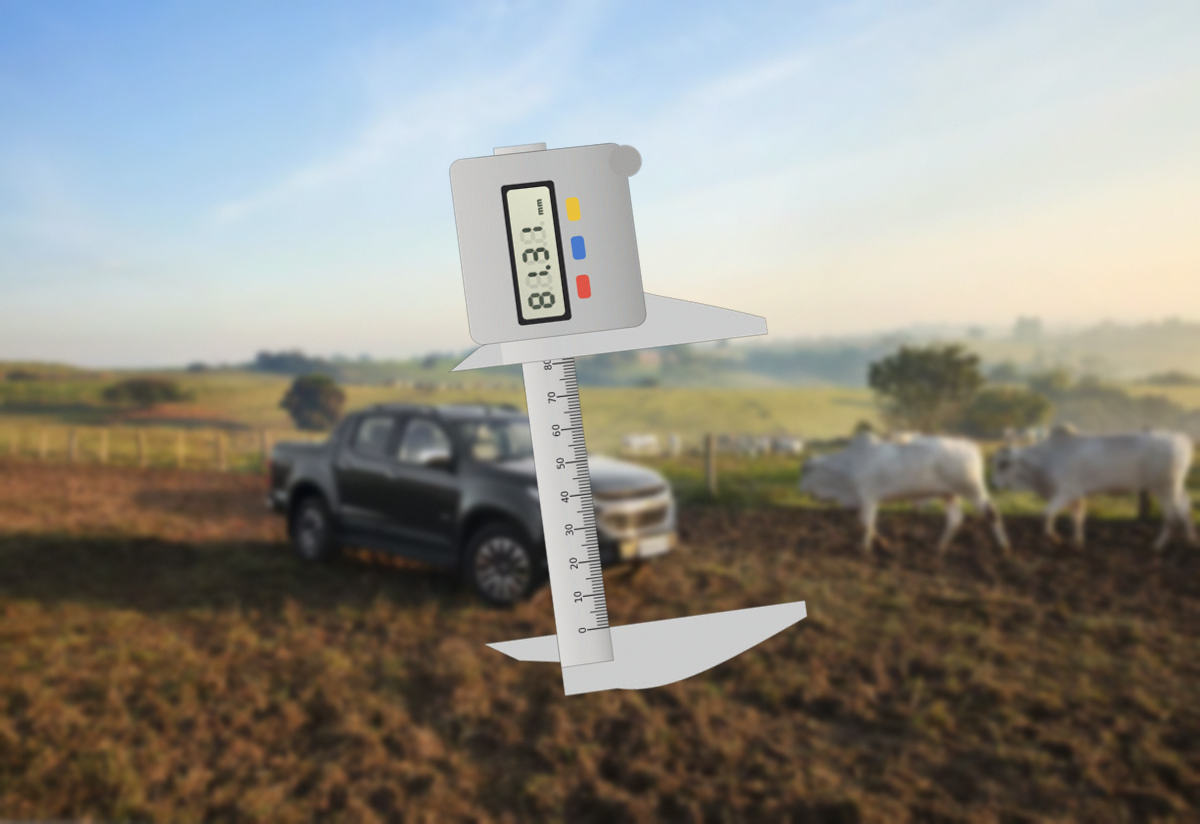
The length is 81.31 mm
